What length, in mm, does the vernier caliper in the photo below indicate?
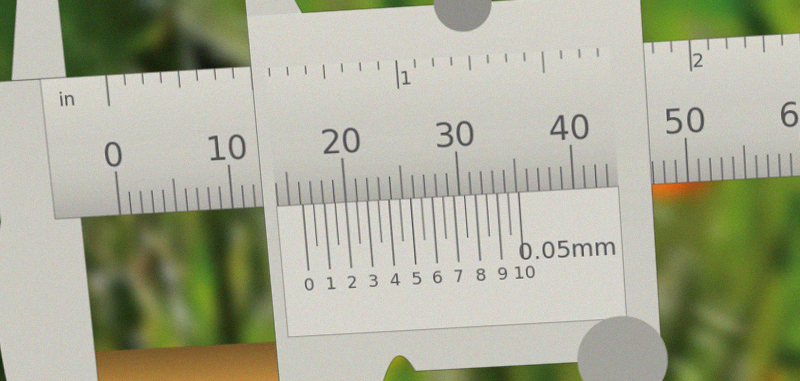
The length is 16.2 mm
